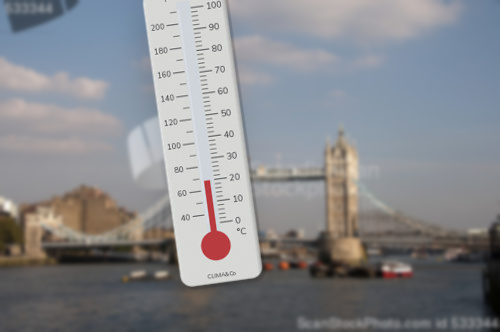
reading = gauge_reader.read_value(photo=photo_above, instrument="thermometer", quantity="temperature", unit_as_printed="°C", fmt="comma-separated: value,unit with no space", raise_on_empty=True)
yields 20,°C
